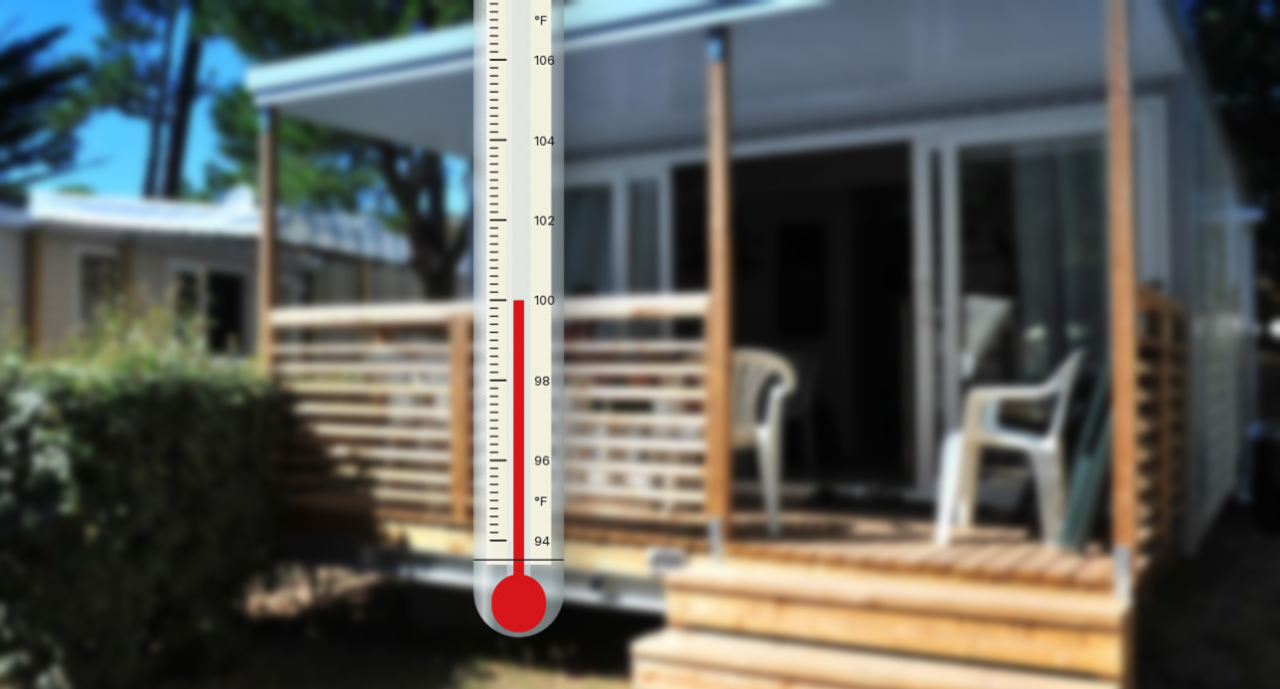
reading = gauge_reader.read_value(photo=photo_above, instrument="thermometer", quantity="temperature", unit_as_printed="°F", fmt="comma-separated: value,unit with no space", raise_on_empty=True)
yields 100,°F
